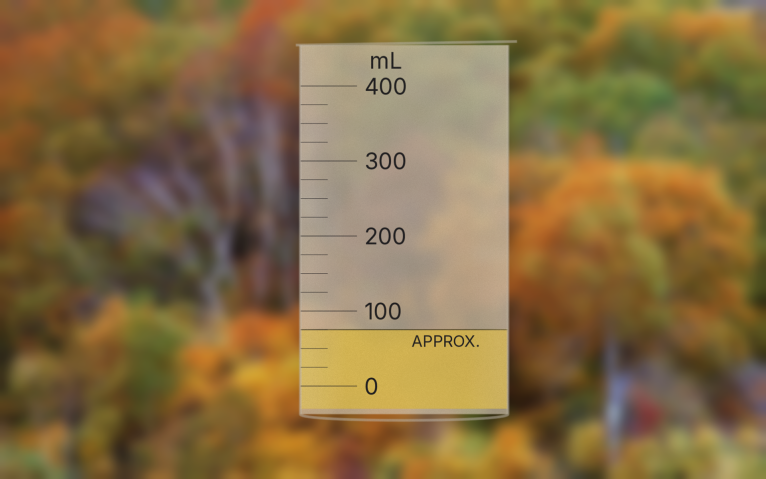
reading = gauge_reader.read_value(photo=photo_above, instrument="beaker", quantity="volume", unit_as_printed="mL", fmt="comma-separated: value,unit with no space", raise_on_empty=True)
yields 75,mL
